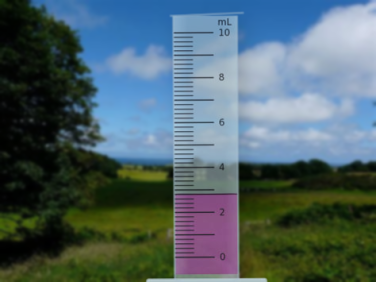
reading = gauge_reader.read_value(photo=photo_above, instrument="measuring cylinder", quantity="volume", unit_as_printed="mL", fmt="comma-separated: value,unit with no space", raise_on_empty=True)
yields 2.8,mL
